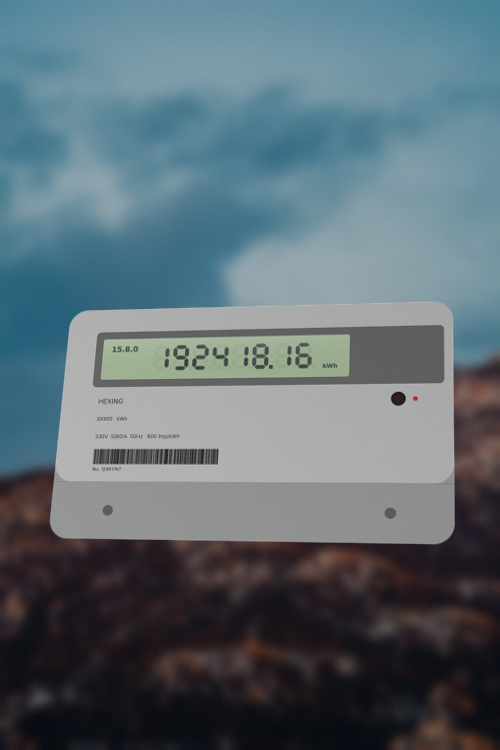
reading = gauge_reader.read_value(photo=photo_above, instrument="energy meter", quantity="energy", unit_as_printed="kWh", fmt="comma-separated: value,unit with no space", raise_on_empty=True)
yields 192418.16,kWh
